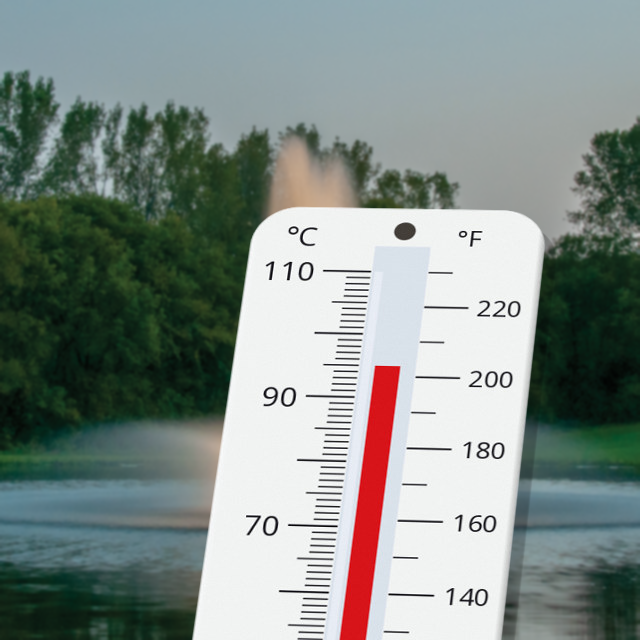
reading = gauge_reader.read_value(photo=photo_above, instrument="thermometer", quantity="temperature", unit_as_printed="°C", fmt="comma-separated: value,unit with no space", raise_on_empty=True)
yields 95,°C
